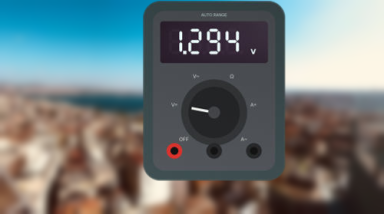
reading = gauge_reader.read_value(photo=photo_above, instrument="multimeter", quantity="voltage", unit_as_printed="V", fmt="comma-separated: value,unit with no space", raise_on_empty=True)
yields 1.294,V
